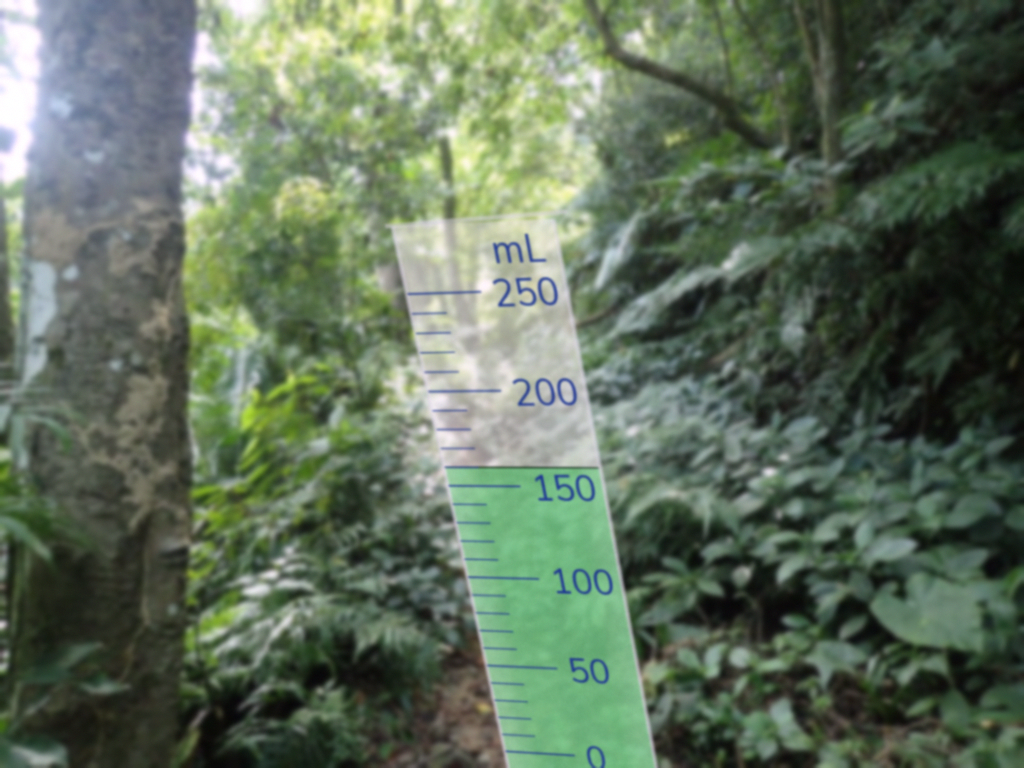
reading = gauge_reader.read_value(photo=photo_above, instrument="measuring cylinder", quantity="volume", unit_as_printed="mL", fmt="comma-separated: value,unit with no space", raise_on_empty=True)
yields 160,mL
